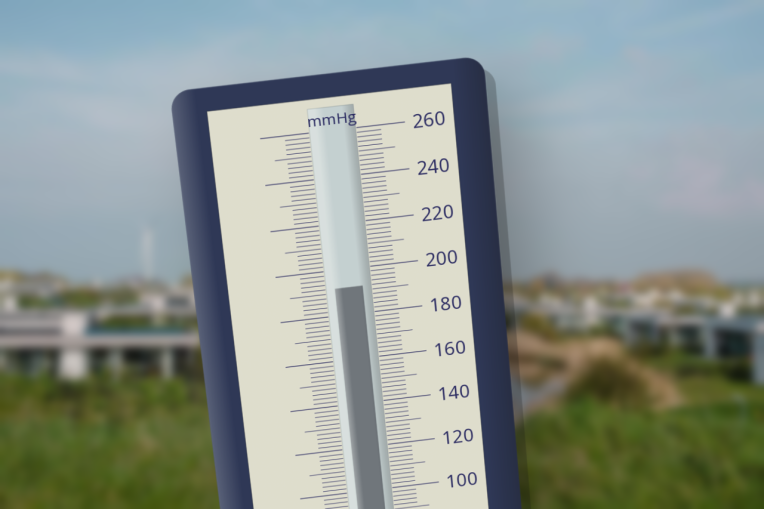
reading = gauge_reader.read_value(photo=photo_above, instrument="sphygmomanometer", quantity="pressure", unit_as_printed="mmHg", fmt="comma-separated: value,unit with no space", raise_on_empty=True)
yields 192,mmHg
